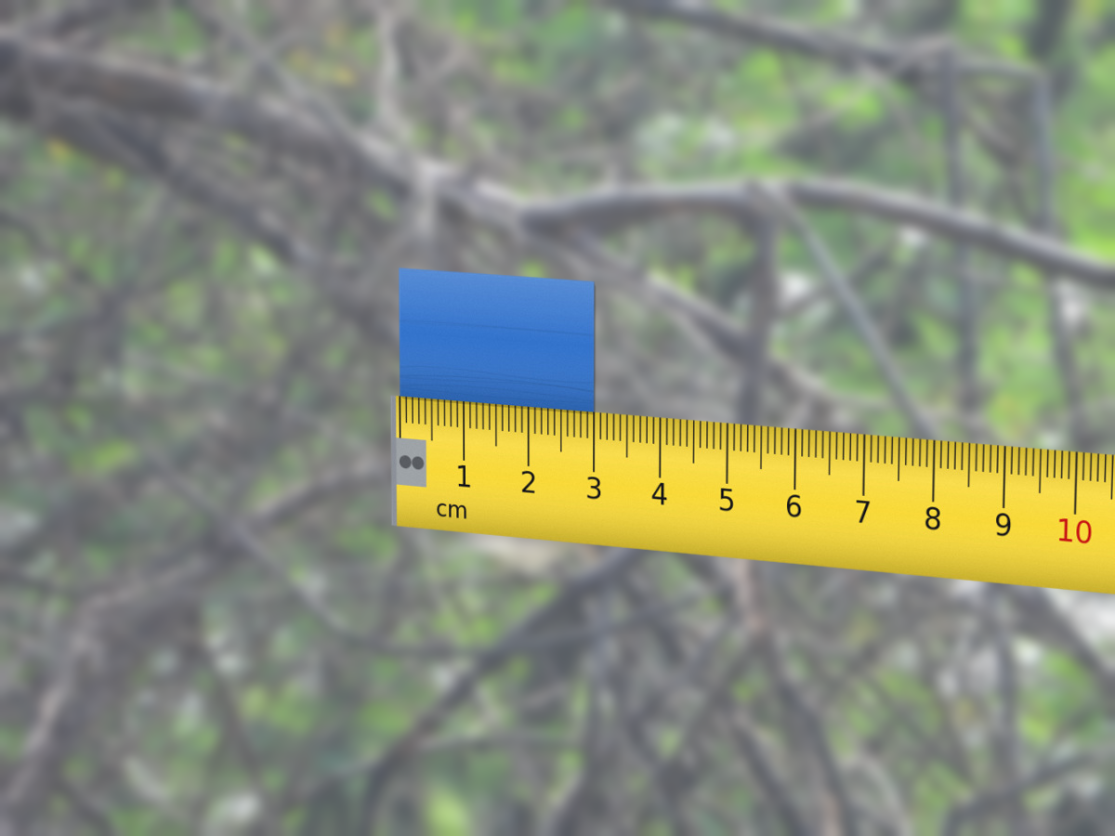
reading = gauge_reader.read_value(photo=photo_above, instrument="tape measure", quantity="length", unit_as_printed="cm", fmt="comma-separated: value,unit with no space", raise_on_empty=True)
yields 3,cm
